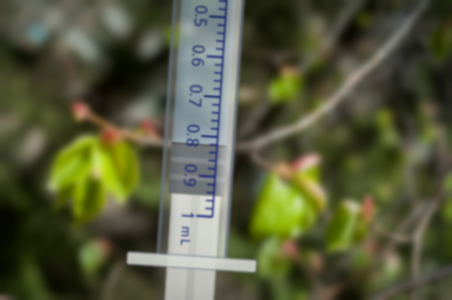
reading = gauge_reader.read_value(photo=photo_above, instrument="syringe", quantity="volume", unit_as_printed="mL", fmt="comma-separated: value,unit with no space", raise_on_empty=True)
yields 0.82,mL
